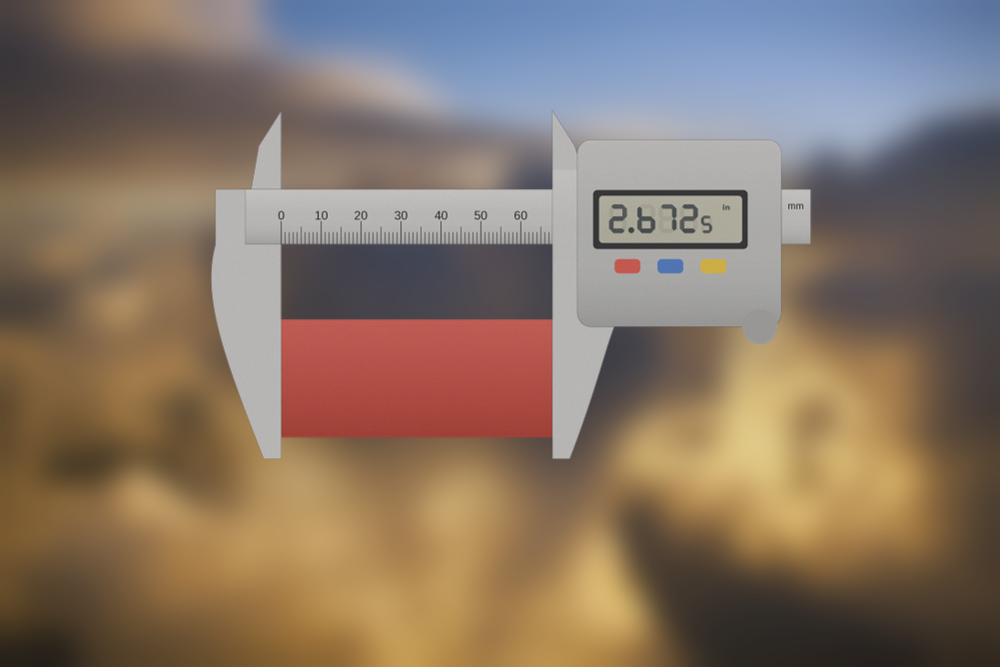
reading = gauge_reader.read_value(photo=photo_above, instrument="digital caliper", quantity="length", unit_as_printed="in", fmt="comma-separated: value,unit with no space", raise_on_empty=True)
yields 2.6725,in
